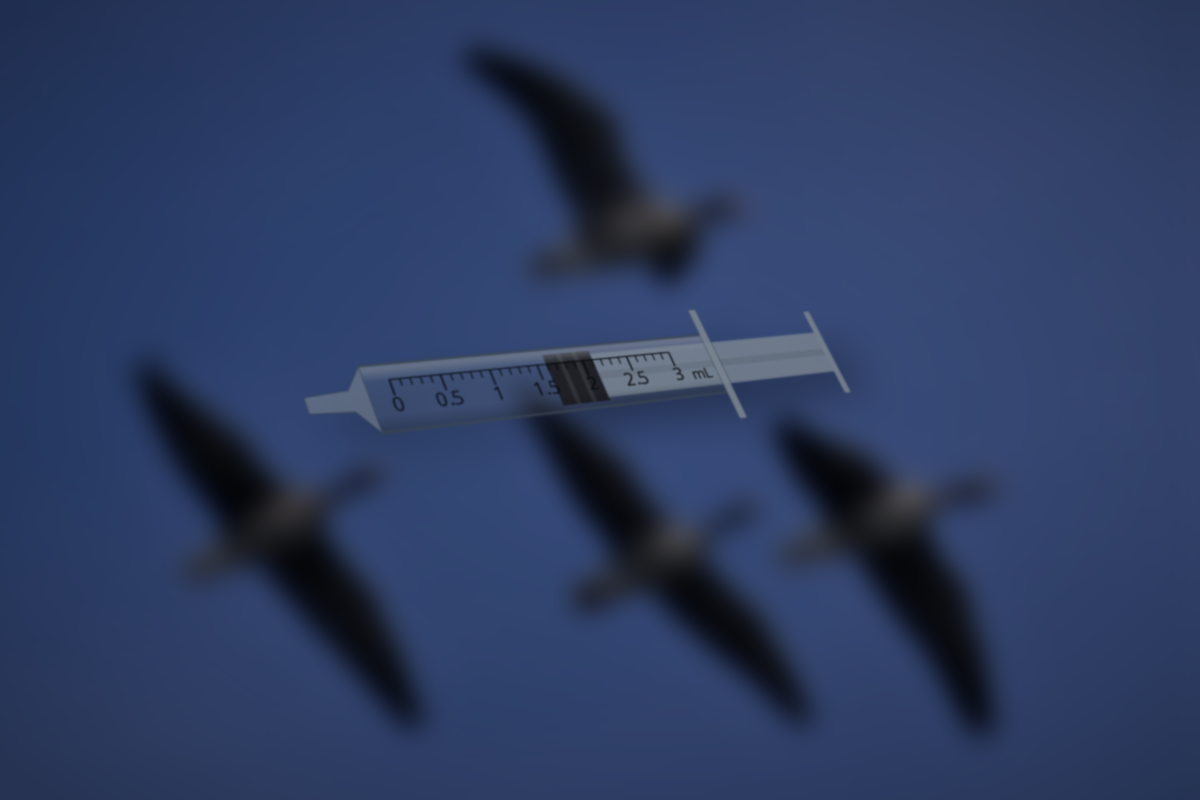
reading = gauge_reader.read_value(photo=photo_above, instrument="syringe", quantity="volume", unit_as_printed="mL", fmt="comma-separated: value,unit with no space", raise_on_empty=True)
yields 1.6,mL
